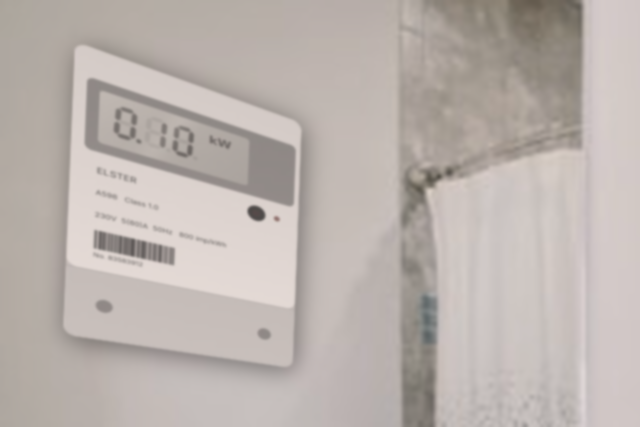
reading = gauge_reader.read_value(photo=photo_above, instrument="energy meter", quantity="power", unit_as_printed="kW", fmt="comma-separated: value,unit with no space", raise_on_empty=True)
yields 0.10,kW
